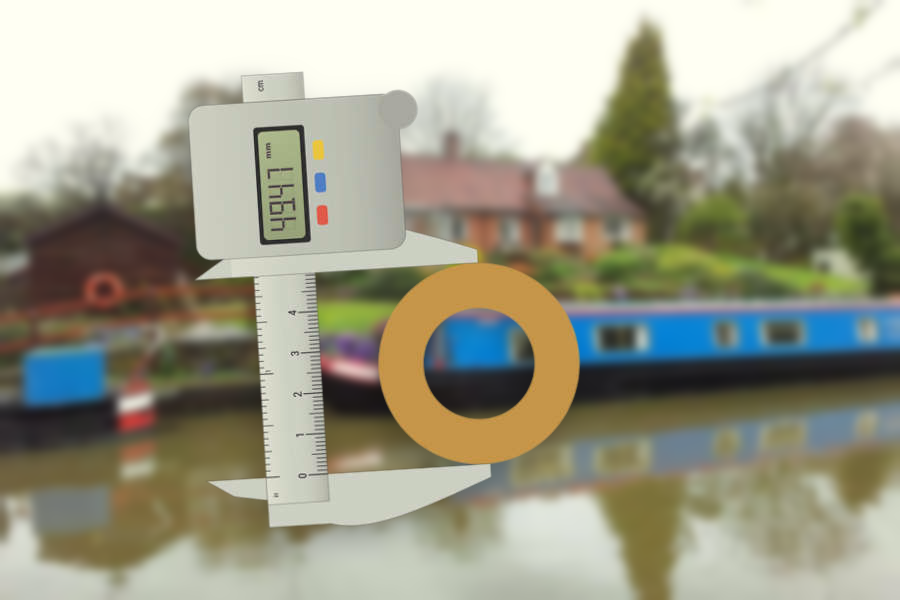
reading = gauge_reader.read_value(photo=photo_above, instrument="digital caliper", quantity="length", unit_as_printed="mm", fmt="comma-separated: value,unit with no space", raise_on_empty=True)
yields 49.47,mm
